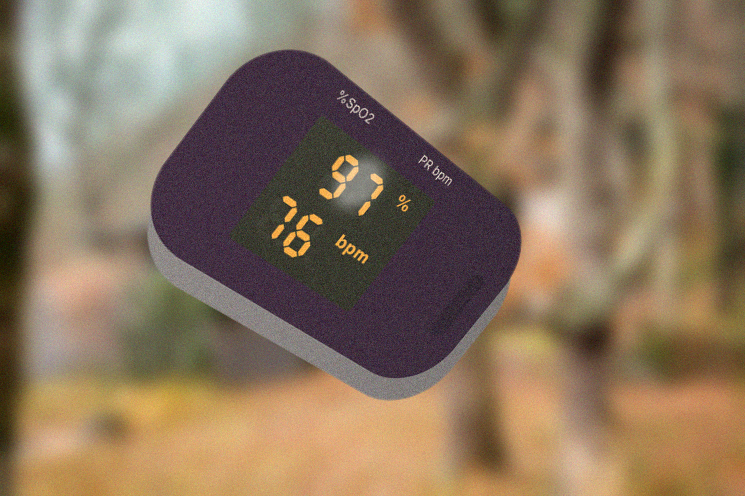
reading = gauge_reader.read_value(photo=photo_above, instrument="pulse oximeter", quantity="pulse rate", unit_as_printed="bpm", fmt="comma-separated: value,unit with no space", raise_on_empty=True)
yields 76,bpm
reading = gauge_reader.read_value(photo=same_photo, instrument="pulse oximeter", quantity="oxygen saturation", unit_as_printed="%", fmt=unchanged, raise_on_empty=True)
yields 97,%
